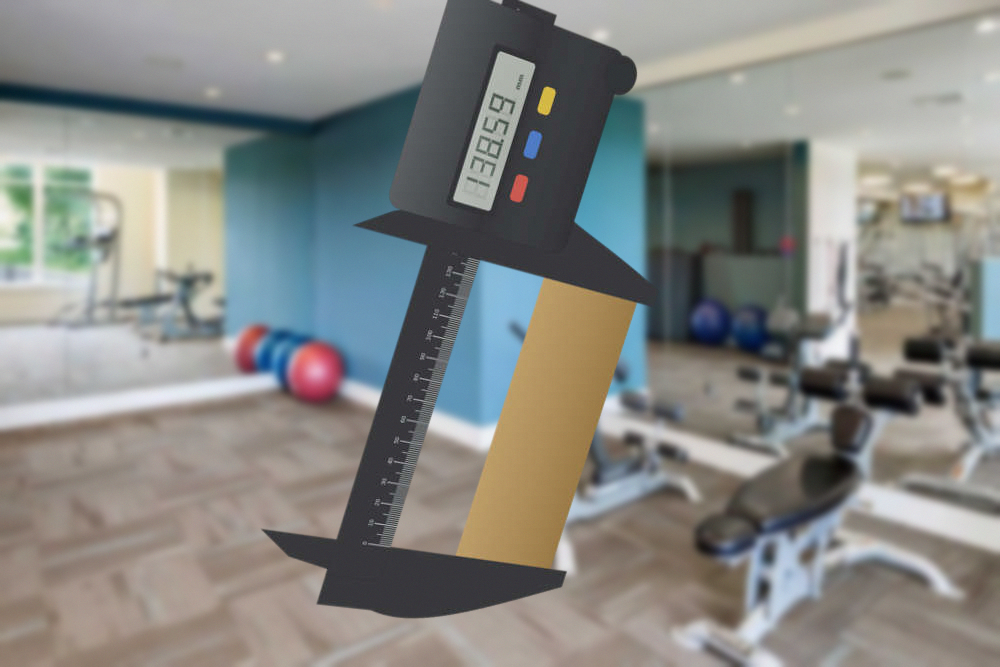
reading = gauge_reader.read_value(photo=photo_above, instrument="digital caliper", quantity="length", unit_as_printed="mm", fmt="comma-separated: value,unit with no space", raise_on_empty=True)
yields 138.59,mm
